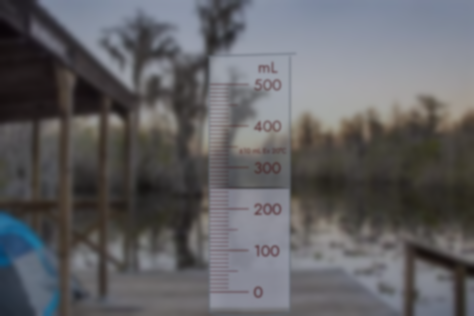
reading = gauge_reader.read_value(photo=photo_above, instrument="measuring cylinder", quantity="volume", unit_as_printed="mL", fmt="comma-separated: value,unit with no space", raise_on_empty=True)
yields 250,mL
